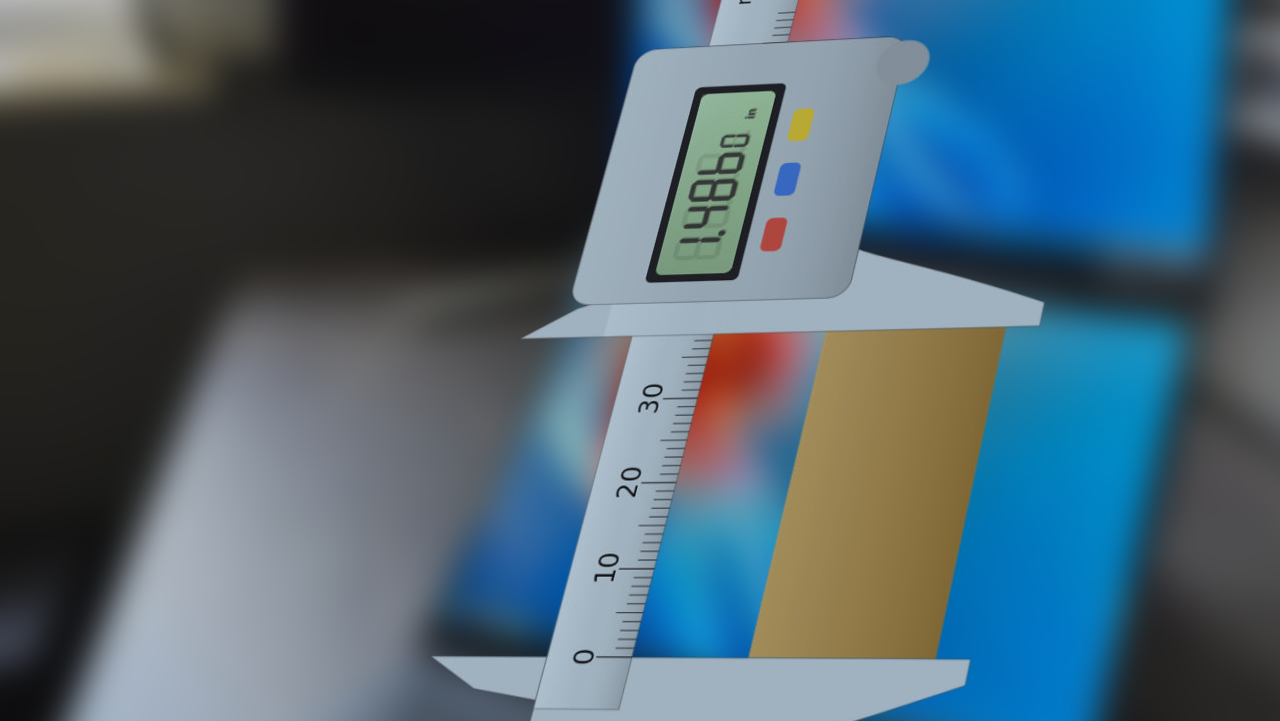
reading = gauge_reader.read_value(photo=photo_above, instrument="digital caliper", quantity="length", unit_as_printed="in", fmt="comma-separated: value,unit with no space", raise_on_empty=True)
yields 1.4860,in
